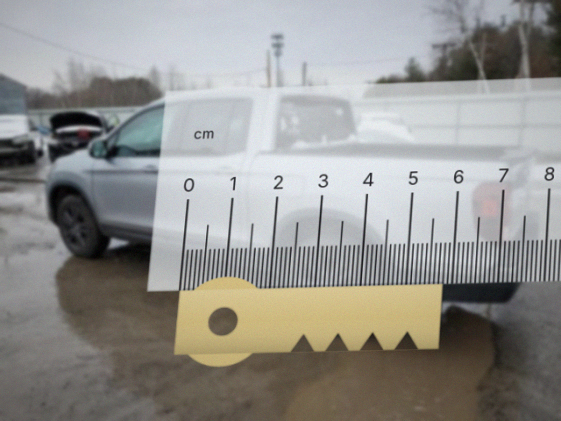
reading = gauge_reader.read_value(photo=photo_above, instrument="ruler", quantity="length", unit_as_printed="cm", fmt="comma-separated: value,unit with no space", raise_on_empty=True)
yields 5.8,cm
